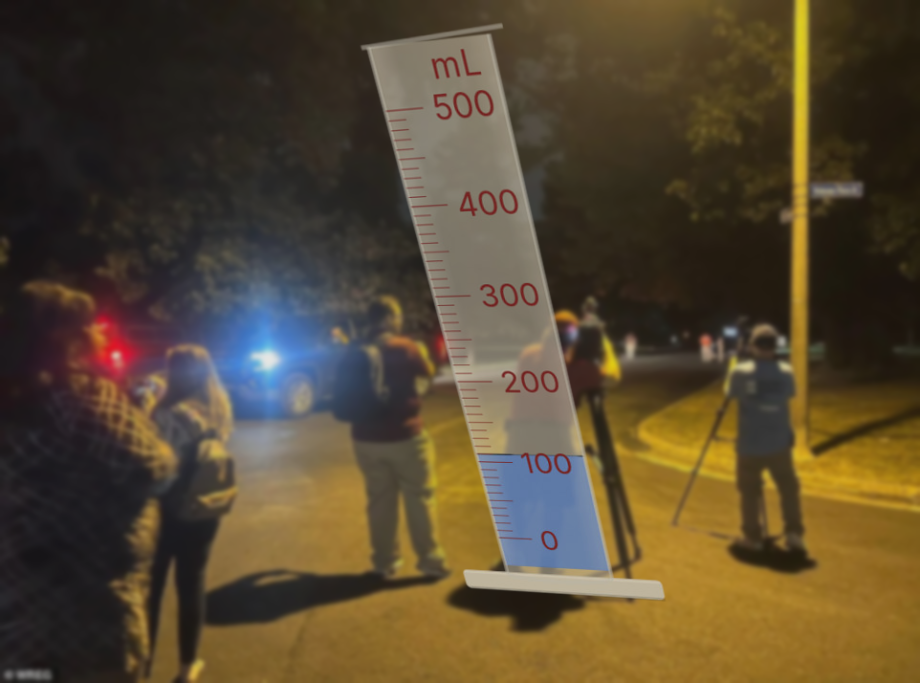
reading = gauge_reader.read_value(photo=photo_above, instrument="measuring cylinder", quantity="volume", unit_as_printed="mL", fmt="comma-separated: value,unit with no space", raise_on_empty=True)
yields 110,mL
